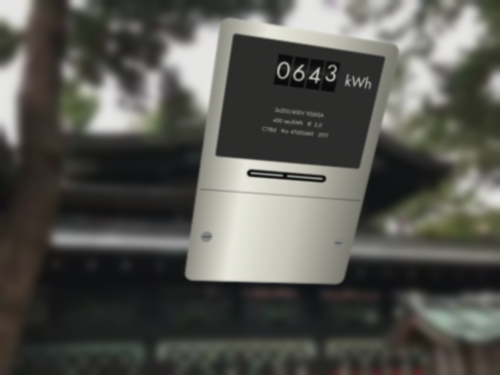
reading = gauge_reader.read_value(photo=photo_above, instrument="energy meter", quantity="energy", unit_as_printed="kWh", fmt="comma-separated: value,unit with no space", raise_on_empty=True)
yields 643,kWh
